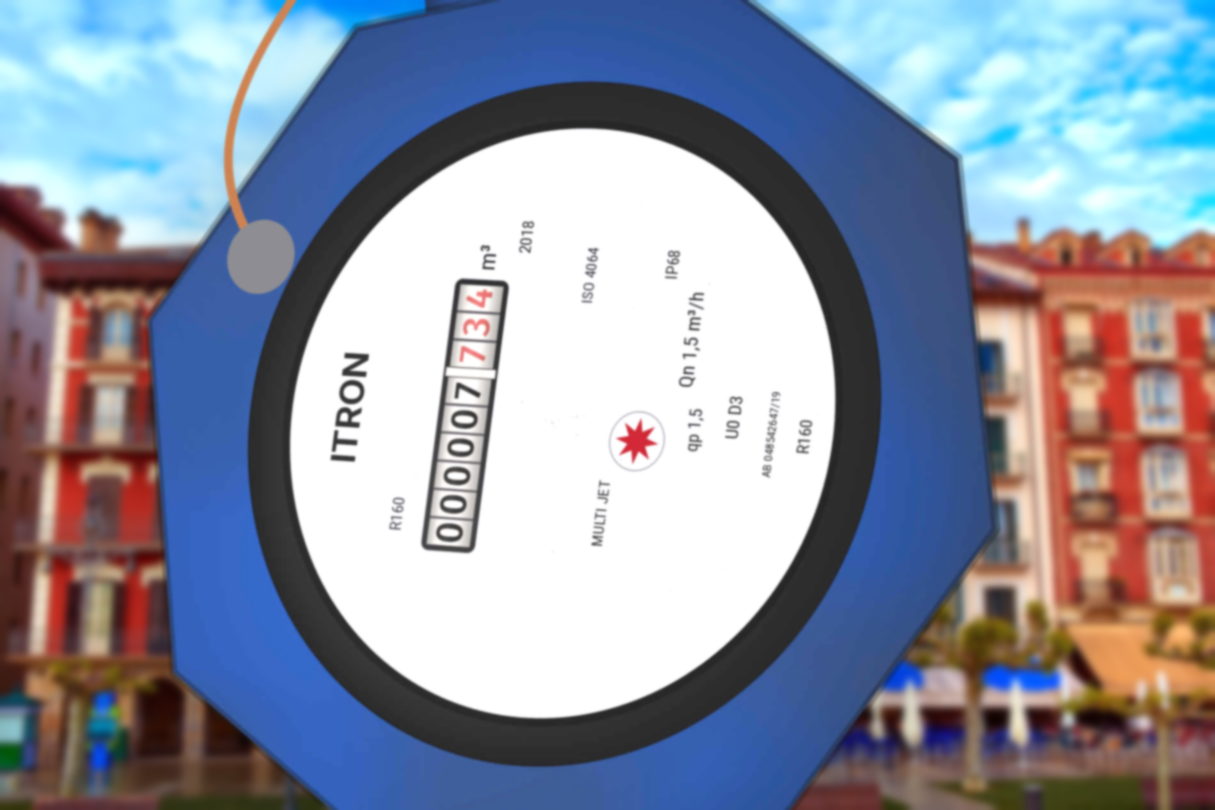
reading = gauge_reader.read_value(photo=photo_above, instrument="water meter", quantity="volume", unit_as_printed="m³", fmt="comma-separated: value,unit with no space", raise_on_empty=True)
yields 7.734,m³
